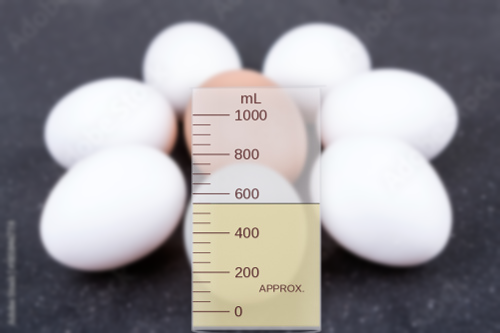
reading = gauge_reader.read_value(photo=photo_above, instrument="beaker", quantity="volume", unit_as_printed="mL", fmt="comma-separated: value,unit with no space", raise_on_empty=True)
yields 550,mL
